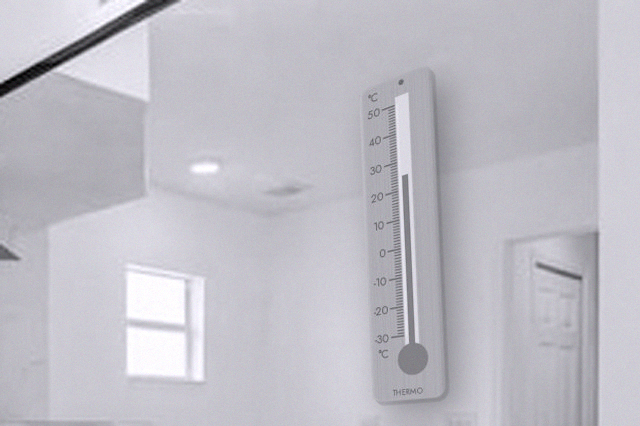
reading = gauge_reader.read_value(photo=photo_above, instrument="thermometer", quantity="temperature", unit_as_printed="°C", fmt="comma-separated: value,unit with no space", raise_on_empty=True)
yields 25,°C
